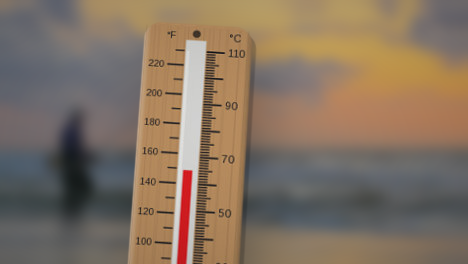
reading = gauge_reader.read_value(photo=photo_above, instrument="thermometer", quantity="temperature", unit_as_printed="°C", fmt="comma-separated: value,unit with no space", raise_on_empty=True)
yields 65,°C
